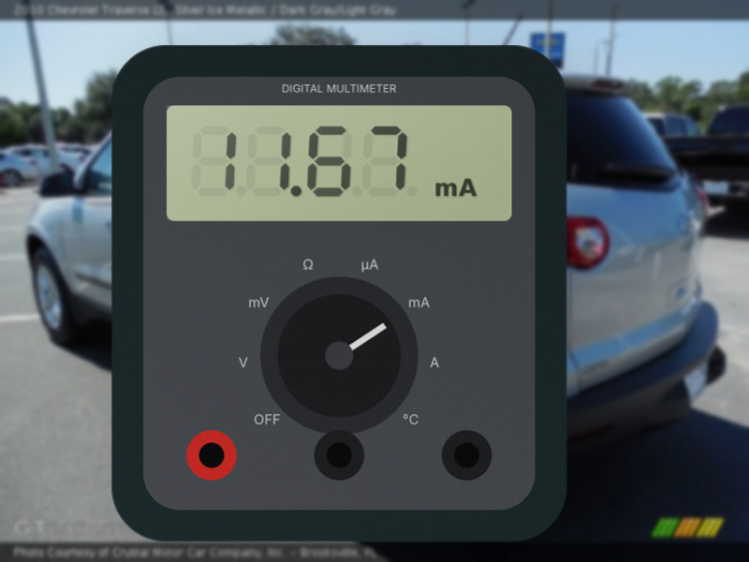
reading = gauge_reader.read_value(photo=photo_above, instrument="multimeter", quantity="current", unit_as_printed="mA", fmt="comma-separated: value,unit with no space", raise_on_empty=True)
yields 11.67,mA
